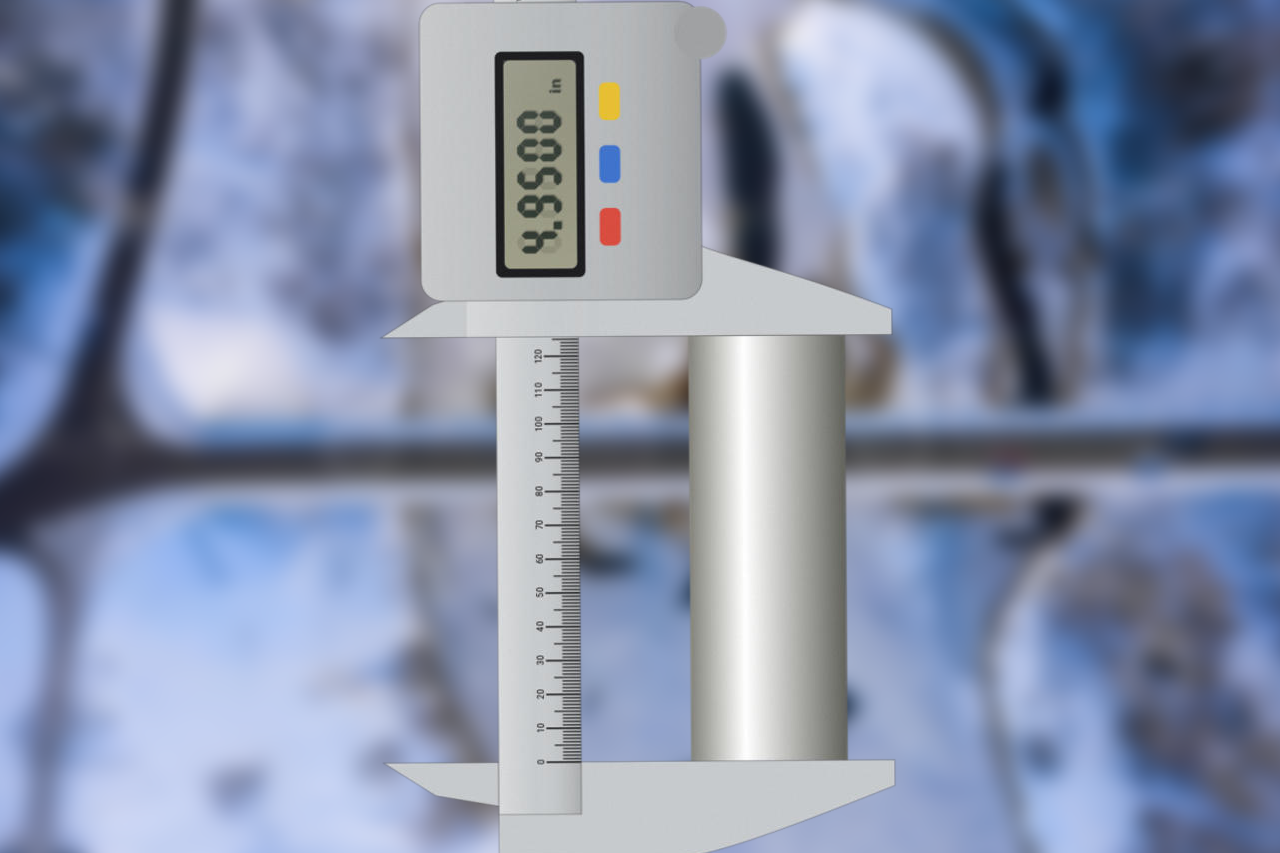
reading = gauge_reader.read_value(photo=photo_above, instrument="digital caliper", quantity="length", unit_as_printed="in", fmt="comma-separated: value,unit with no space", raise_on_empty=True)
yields 4.9500,in
